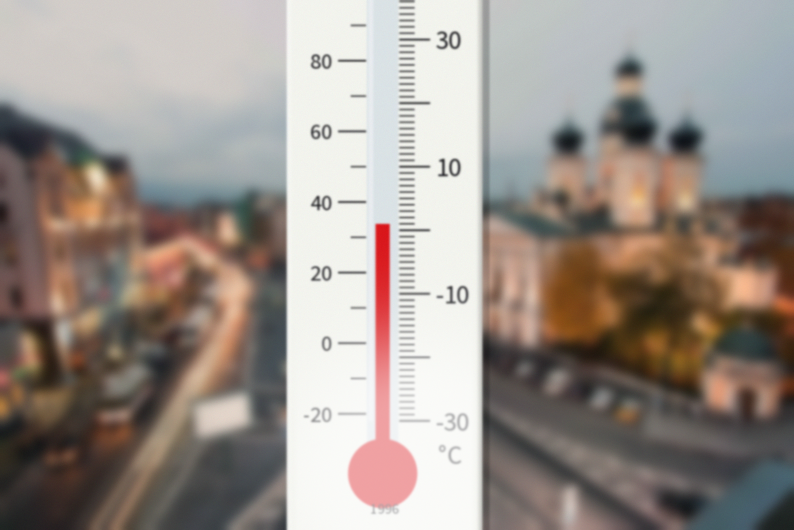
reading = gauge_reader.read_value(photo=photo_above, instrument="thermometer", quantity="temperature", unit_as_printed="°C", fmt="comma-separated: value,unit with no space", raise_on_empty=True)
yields 1,°C
